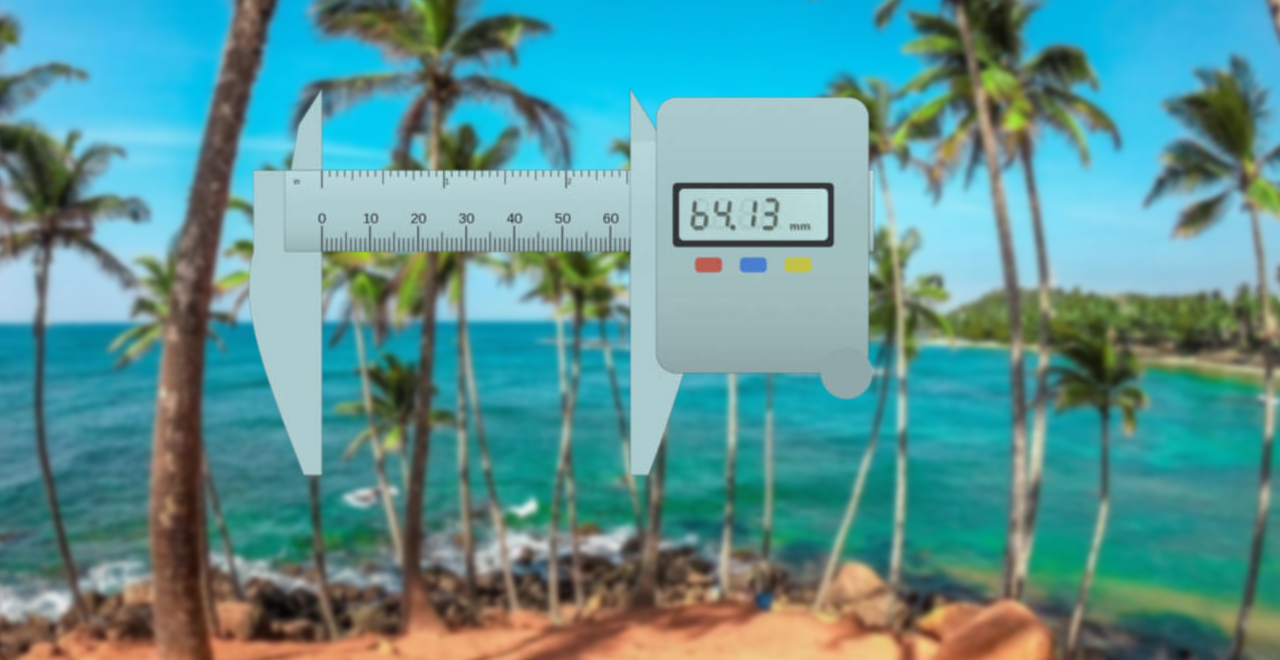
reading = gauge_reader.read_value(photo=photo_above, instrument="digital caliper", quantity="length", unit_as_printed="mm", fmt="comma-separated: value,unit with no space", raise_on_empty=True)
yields 64.13,mm
